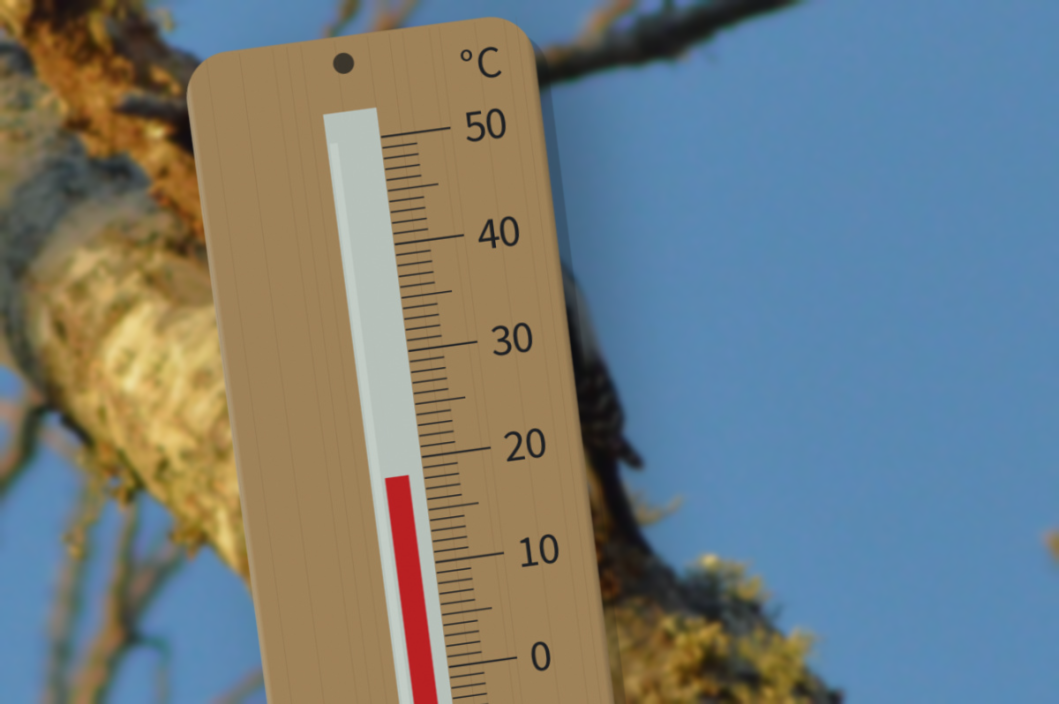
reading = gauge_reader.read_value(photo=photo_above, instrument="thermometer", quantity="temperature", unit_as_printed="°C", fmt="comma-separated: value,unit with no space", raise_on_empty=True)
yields 18.5,°C
